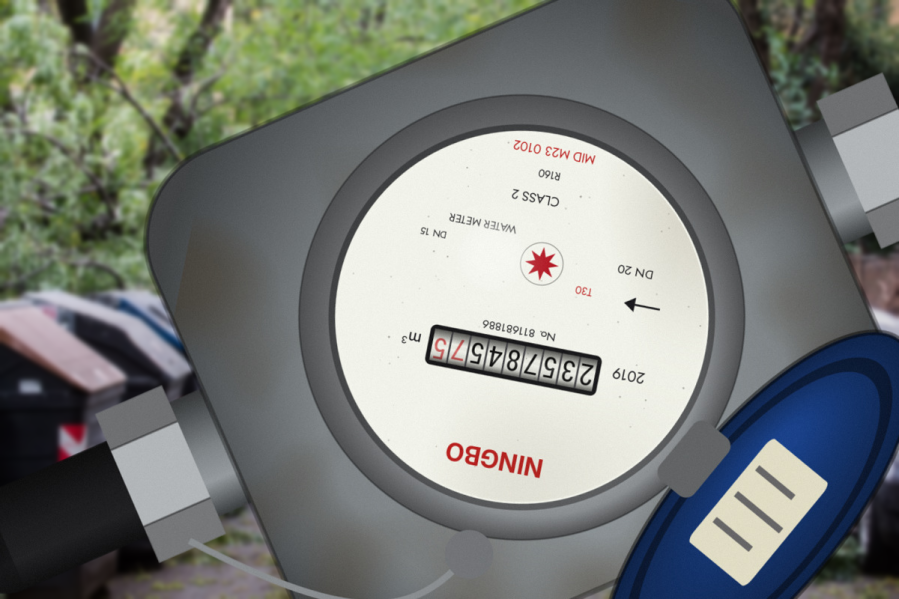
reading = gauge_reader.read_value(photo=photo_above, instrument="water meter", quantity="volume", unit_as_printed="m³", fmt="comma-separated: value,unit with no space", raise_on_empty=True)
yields 2357845.75,m³
